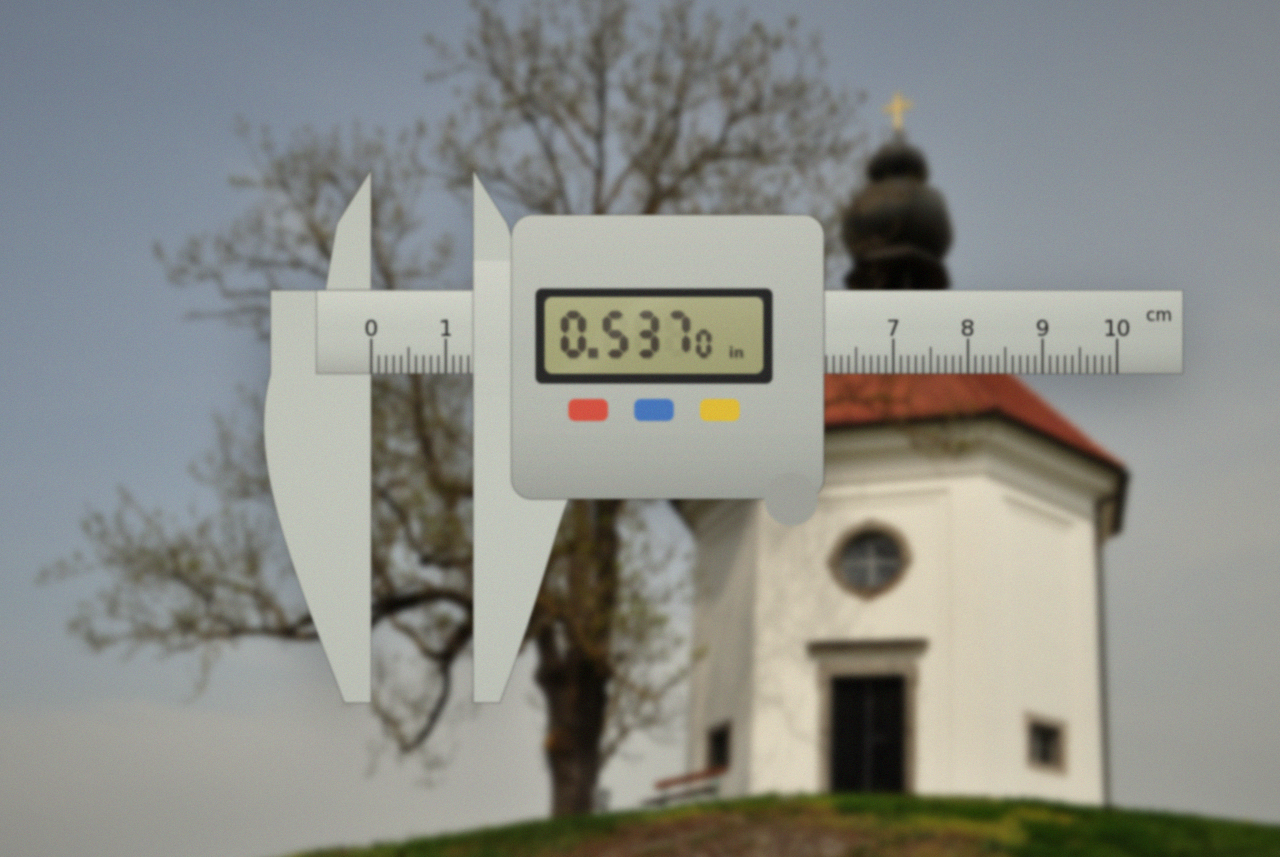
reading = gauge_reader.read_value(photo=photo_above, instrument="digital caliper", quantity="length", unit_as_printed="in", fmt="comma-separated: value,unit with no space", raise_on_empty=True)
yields 0.5370,in
